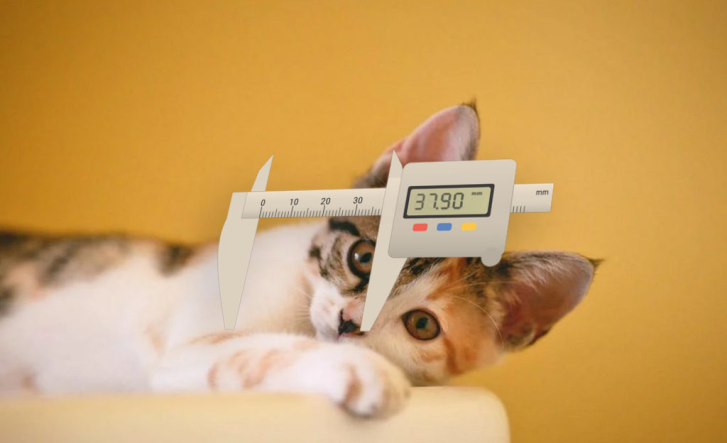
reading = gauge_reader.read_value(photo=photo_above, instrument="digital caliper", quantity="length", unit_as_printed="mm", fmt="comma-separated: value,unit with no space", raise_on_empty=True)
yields 37.90,mm
